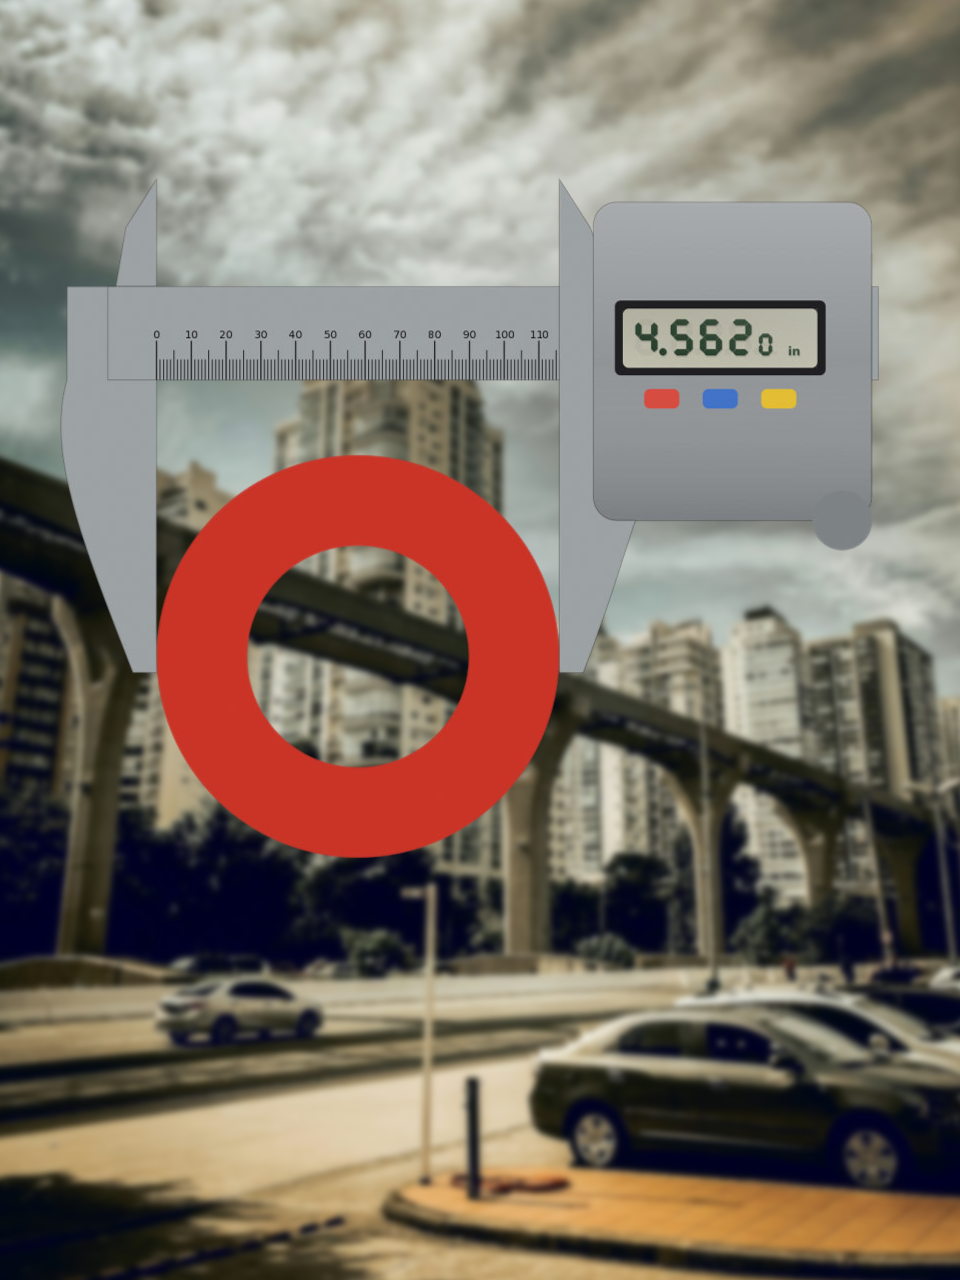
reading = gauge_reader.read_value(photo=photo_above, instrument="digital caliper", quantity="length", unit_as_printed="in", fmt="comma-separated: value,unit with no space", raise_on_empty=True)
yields 4.5620,in
